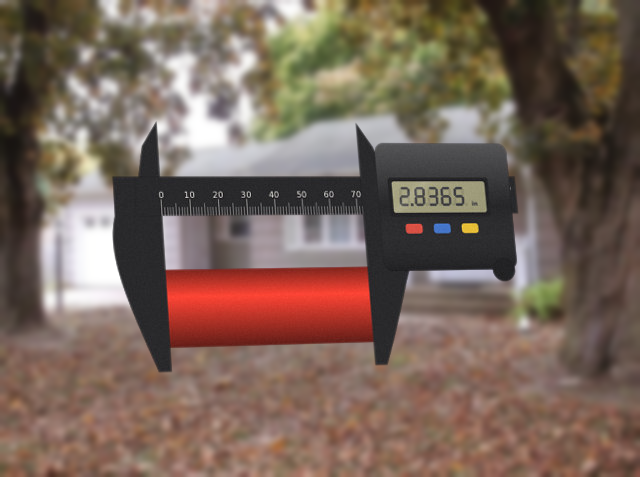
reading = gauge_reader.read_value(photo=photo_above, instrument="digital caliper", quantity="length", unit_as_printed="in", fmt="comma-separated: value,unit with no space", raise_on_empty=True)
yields 2.8365,in
